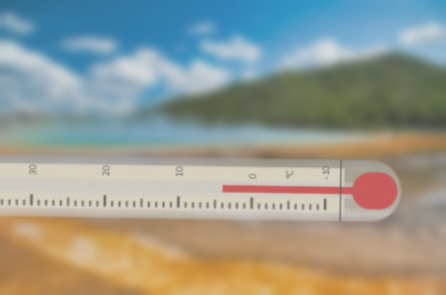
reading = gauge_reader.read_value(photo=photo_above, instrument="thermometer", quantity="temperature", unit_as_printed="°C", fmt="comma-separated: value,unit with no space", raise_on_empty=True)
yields 4,°C
